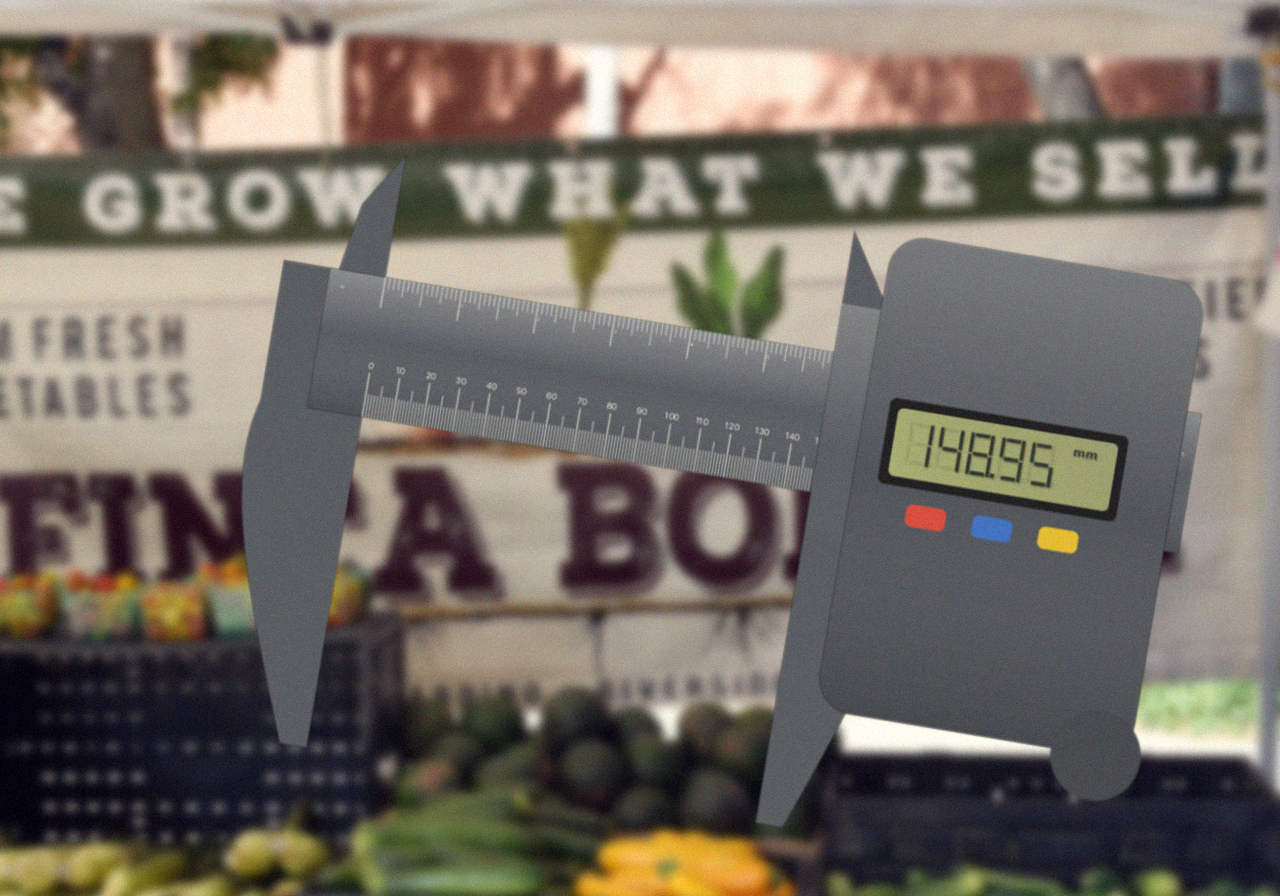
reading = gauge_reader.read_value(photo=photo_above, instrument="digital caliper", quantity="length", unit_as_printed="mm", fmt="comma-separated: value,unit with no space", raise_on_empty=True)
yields 148.95,mm
